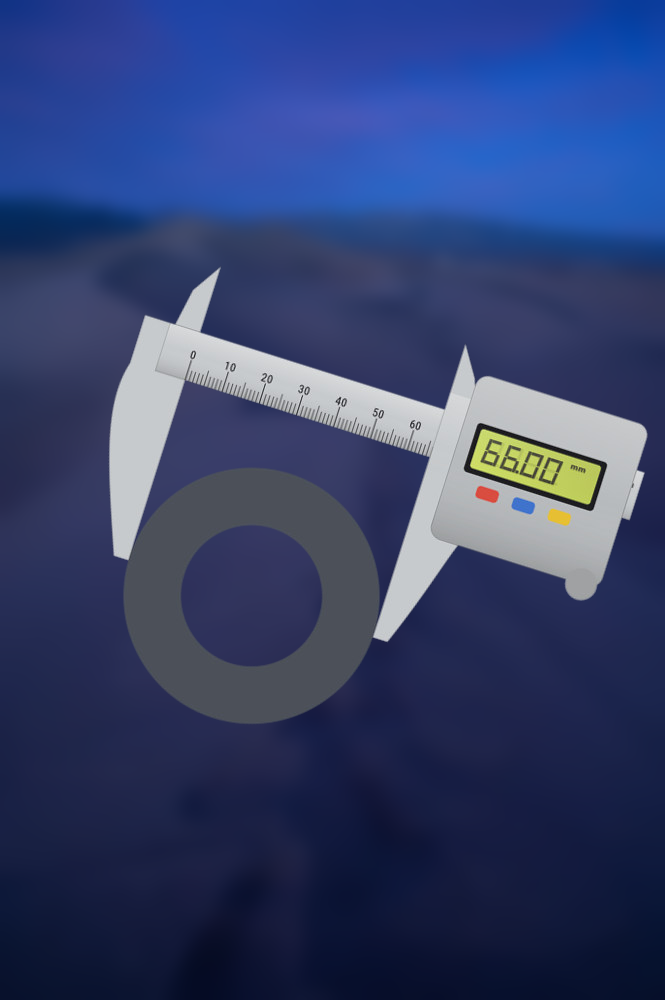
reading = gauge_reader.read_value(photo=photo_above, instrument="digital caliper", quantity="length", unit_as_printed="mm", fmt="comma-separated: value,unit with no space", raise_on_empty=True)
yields 66.00,mm
